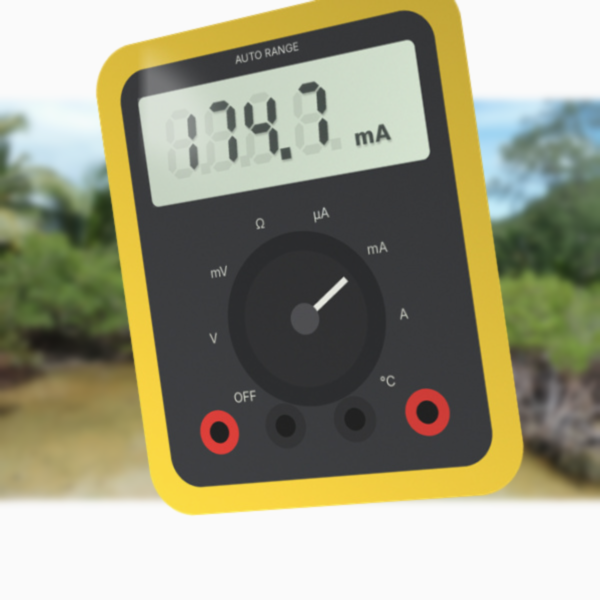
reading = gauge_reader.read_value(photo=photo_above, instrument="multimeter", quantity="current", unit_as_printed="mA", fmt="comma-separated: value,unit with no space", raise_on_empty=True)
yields 174.7,mA
